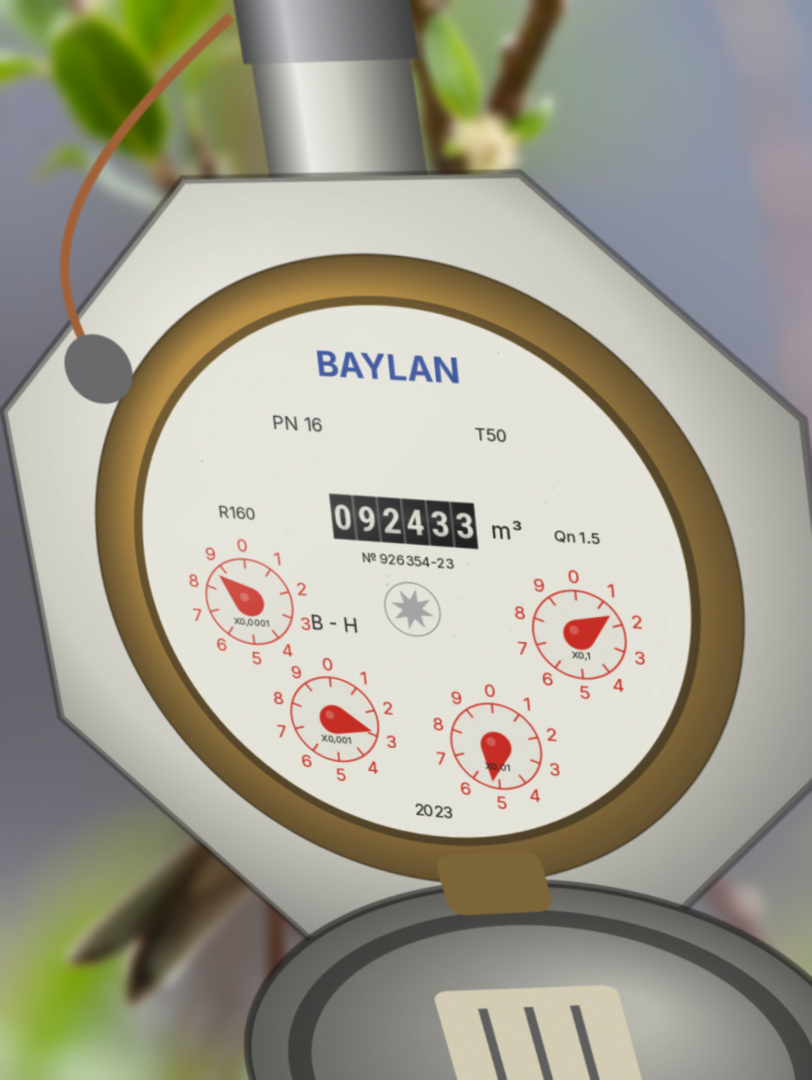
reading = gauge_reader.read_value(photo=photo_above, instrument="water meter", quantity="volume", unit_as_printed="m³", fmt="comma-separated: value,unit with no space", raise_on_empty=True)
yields 92433.1528,m³
